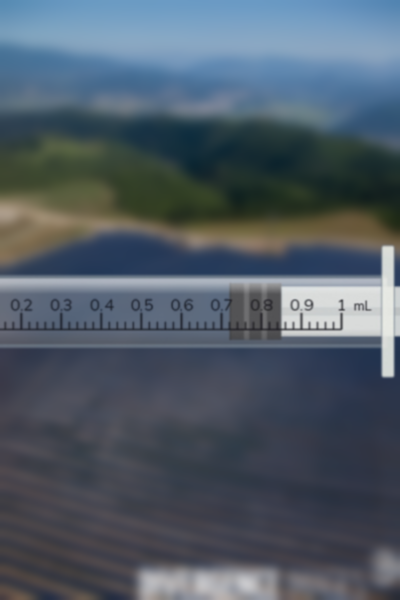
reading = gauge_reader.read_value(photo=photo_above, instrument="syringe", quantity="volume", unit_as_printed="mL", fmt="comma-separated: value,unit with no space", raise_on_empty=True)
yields 0.72,mL
